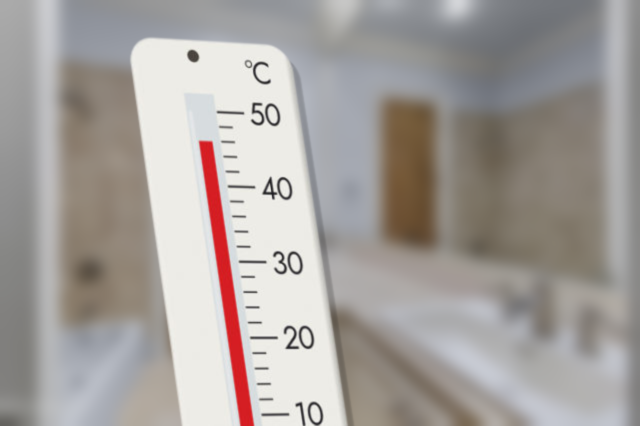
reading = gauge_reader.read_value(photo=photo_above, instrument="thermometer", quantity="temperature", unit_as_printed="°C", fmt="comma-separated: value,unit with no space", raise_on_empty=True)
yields 46,°C
